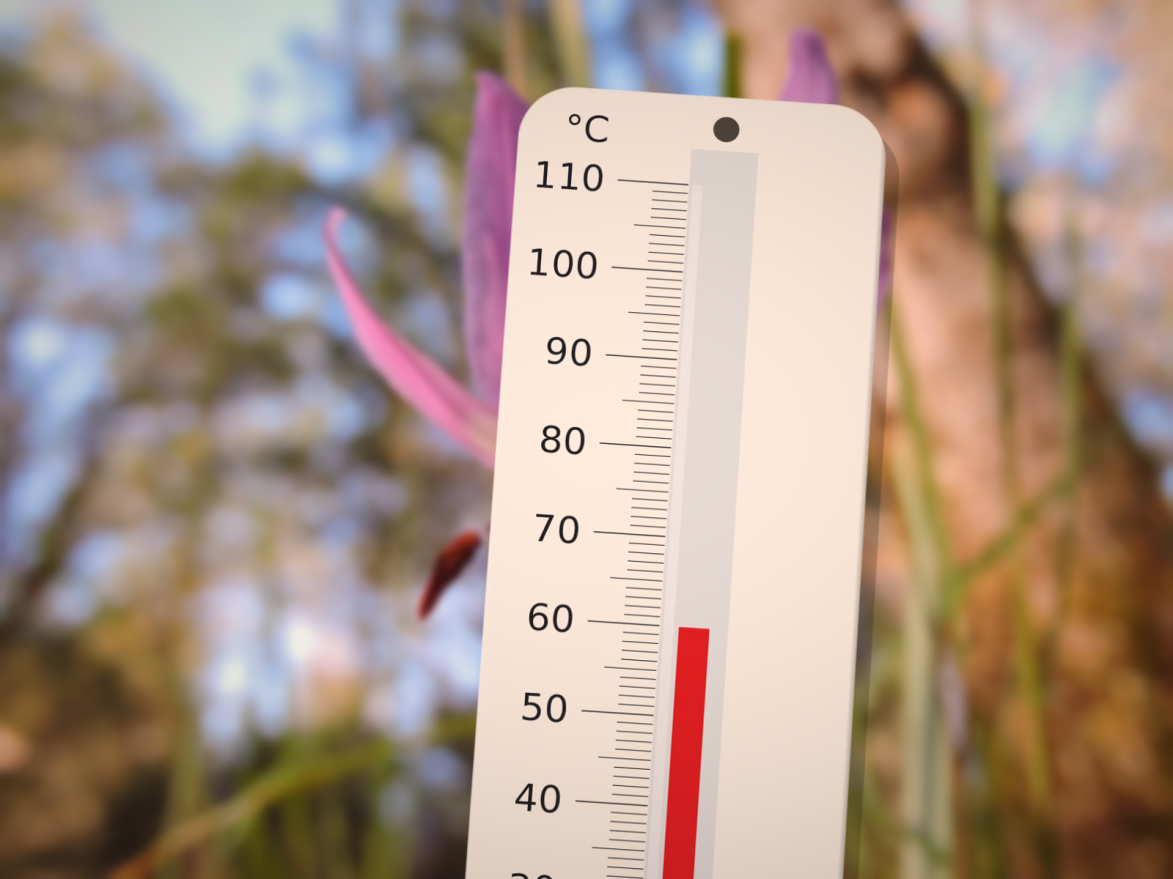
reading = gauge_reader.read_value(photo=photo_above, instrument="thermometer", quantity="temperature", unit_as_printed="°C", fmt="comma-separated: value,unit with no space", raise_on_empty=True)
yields 60,°C
